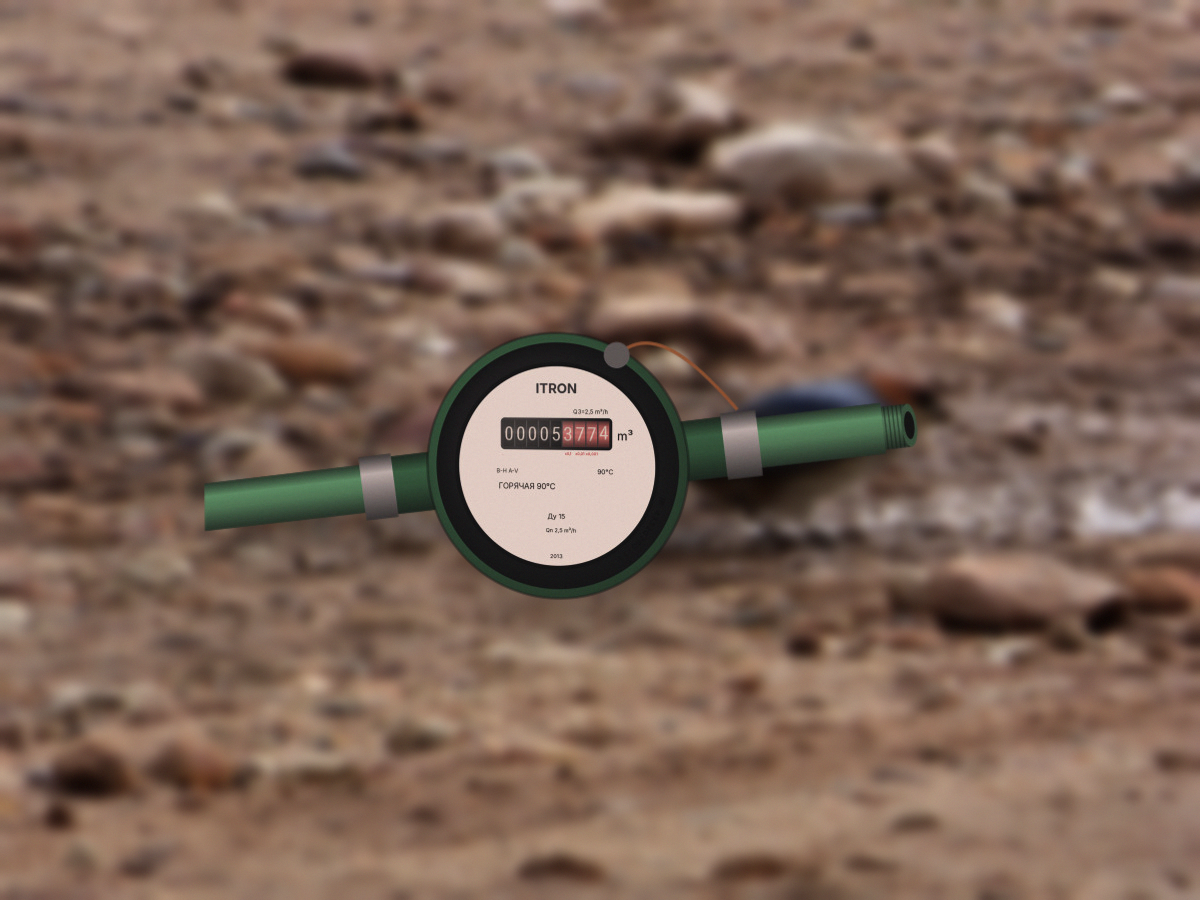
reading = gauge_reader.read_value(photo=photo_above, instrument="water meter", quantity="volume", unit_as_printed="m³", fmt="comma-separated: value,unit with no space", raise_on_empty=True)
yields 5.3774,m³
